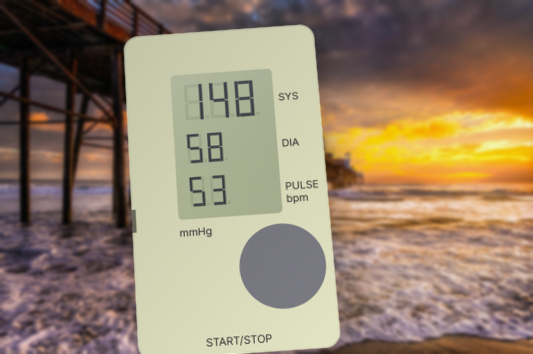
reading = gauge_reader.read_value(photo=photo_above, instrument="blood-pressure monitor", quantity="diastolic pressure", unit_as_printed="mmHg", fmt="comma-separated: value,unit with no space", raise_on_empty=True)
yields 58,mmHg
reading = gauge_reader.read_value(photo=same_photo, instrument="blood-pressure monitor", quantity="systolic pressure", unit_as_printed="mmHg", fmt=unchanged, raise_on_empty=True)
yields 148,mmHg
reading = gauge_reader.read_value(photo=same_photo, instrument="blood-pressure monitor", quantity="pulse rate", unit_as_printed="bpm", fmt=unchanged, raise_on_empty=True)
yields 53,bpm
